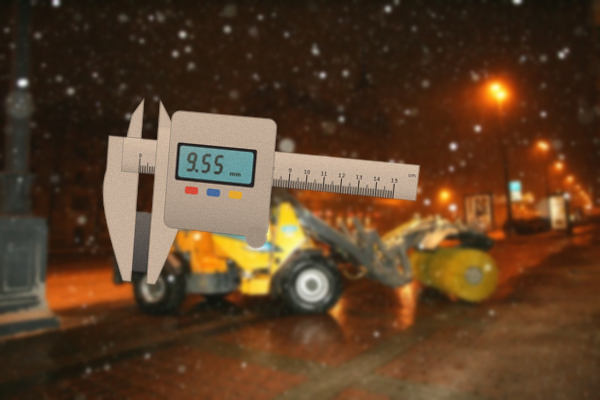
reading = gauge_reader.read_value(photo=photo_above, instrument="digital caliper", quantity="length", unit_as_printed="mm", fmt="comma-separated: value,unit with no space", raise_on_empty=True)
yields 9.55,mm
